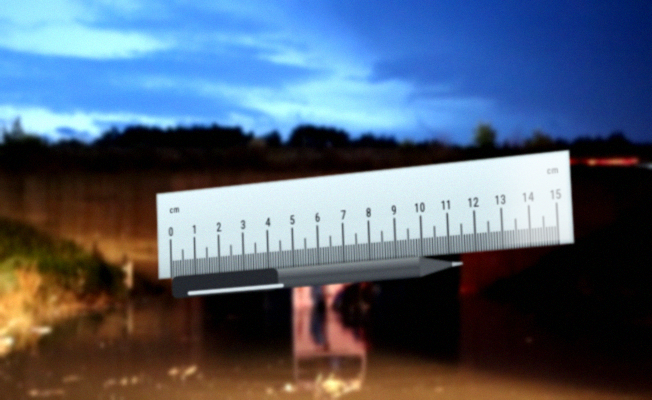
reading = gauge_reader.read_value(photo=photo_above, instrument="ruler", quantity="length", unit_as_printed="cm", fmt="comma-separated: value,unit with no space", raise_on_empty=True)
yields 11.5,cm
